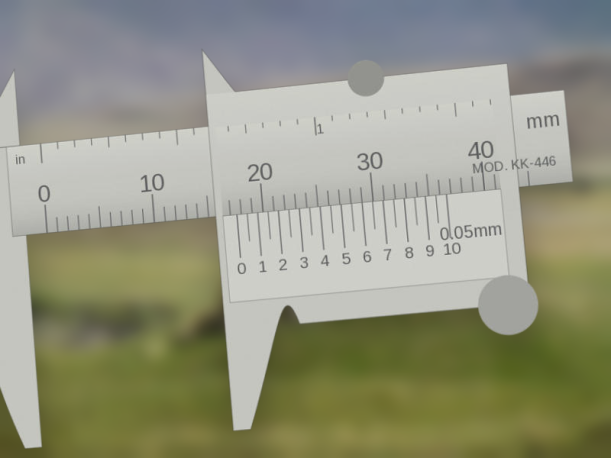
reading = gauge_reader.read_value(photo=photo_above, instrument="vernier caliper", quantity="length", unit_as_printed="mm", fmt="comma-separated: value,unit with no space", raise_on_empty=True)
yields 17.6,mm
